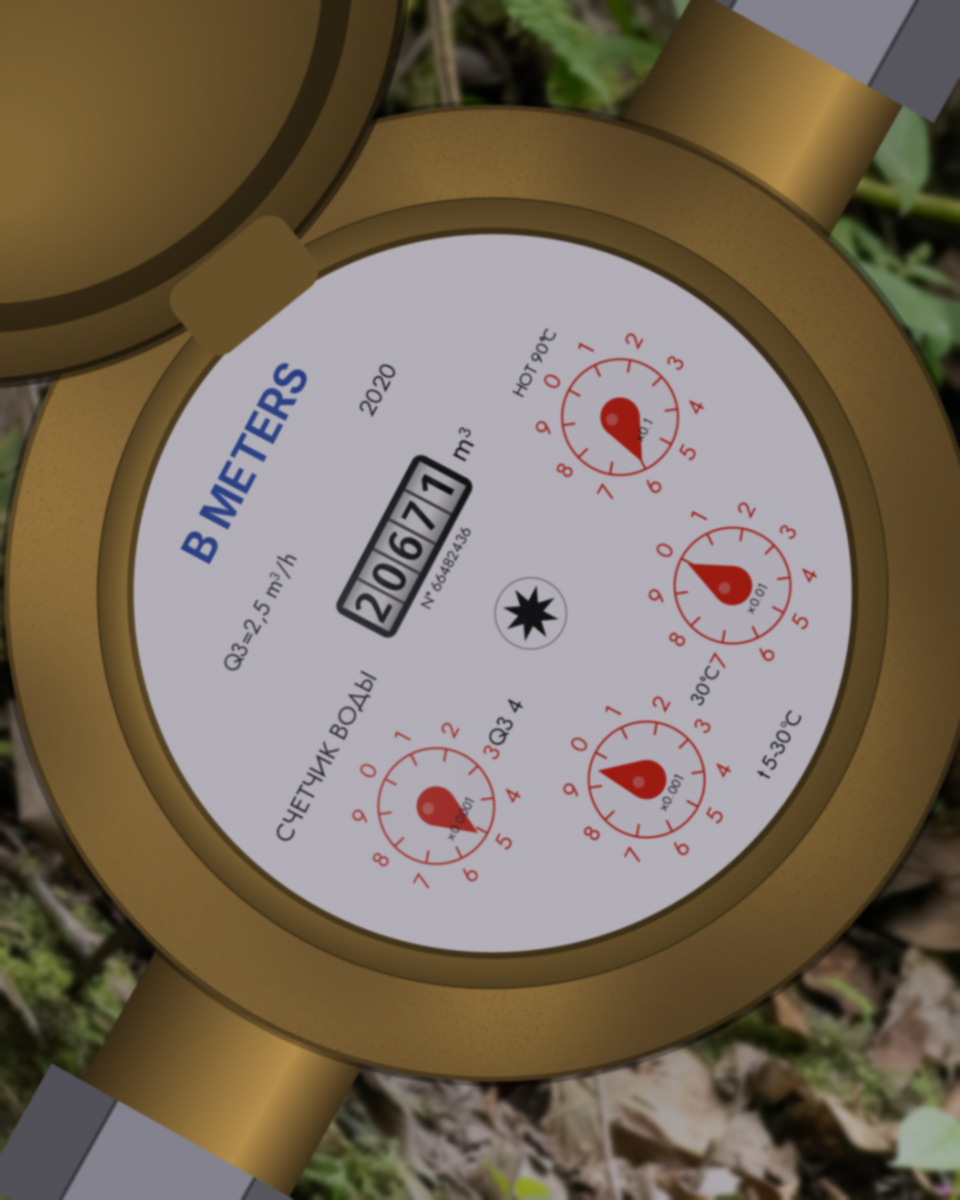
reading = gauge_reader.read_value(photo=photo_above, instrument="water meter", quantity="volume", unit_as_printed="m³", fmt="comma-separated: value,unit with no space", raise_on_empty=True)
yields 20671.5995,m³
